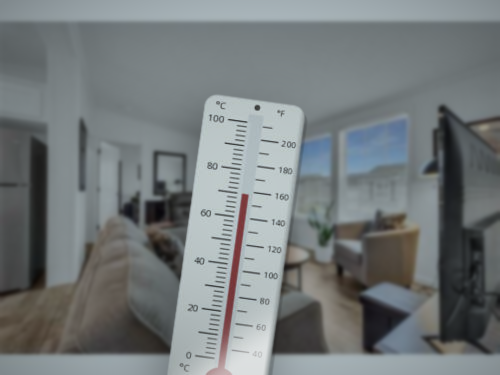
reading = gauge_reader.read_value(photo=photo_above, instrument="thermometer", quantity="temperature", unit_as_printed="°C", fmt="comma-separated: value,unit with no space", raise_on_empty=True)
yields 70,°C
